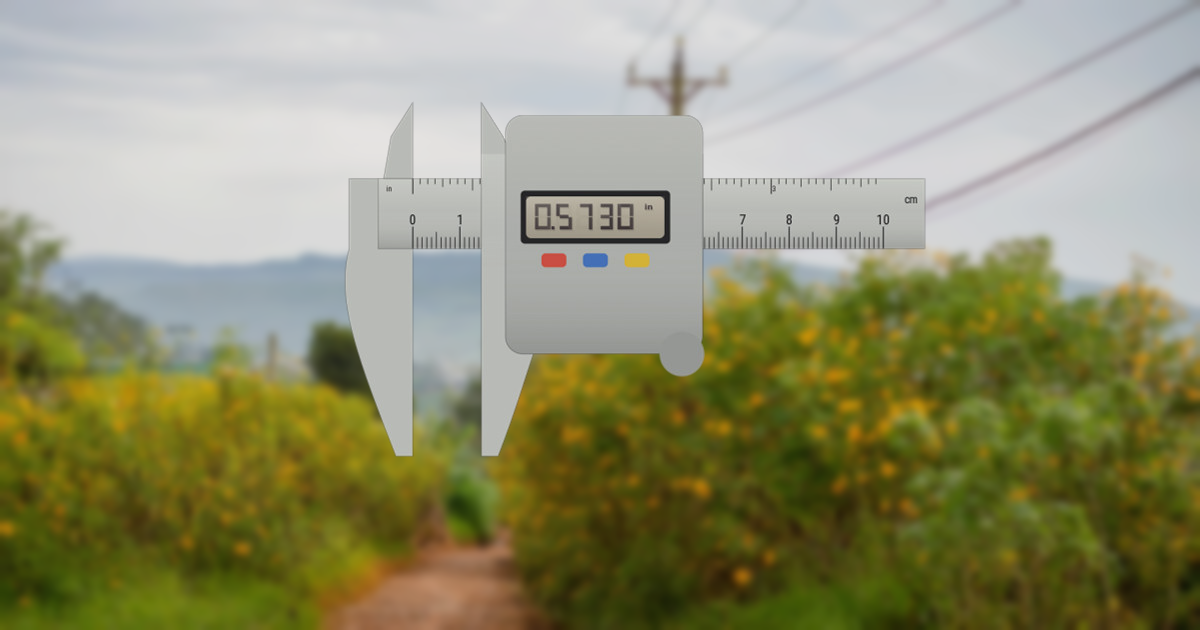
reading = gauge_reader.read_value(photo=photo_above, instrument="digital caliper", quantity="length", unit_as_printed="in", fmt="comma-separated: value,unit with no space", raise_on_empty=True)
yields 0.5730,in
